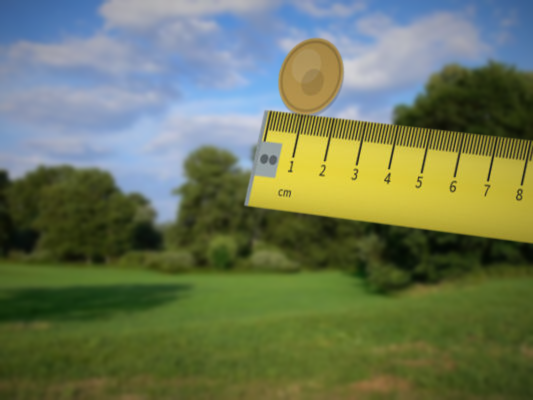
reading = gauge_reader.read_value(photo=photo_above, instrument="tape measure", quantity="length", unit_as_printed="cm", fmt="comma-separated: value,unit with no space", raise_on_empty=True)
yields 2,cm
